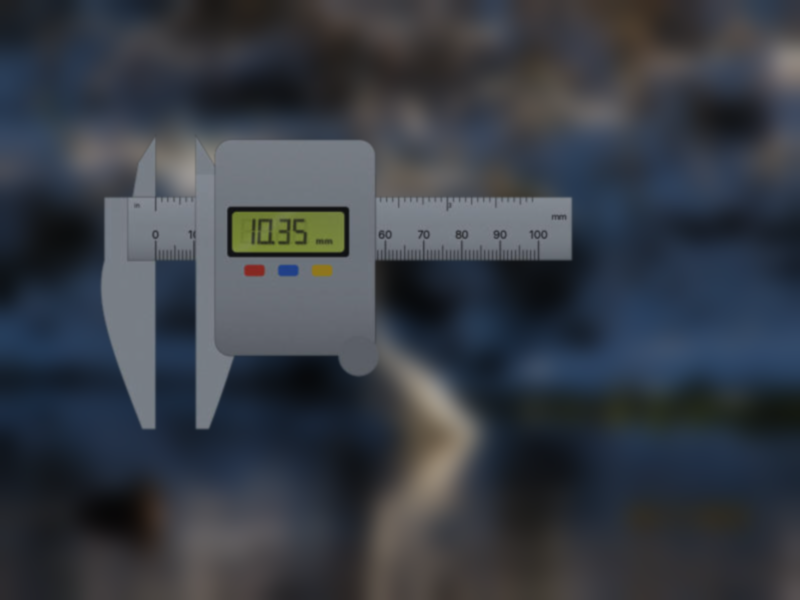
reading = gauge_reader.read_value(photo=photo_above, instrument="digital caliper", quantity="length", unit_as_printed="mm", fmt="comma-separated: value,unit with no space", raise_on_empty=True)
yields 10.35,mm
